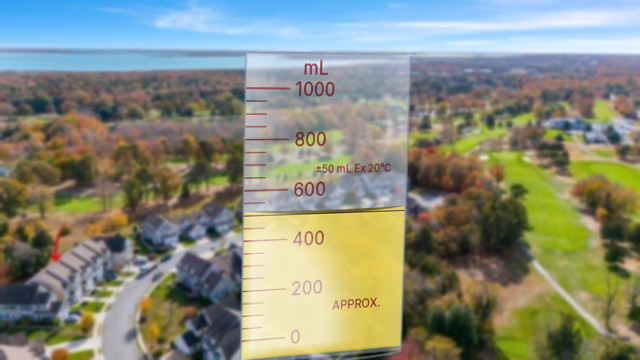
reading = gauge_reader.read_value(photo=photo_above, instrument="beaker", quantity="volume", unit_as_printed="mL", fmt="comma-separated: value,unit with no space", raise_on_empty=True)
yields 500,mL
